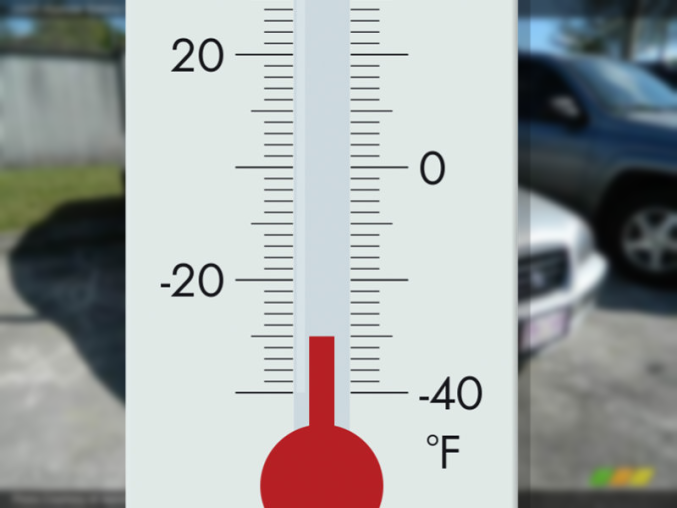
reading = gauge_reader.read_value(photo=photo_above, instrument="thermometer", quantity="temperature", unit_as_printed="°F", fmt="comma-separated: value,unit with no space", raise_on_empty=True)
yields -30,°F
